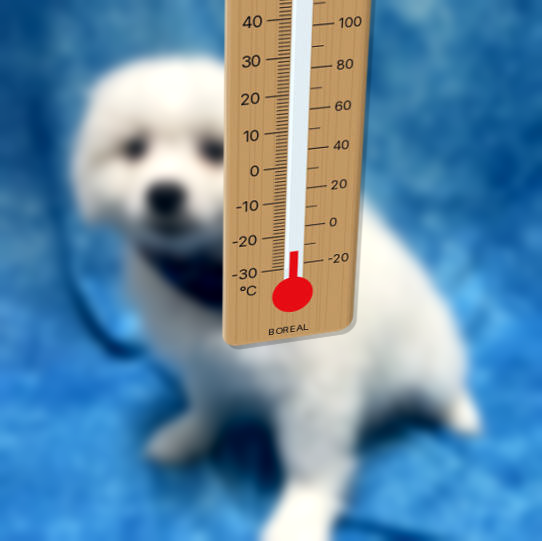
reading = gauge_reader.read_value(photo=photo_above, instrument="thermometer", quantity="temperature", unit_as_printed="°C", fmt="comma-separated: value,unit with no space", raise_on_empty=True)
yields -25,°C
